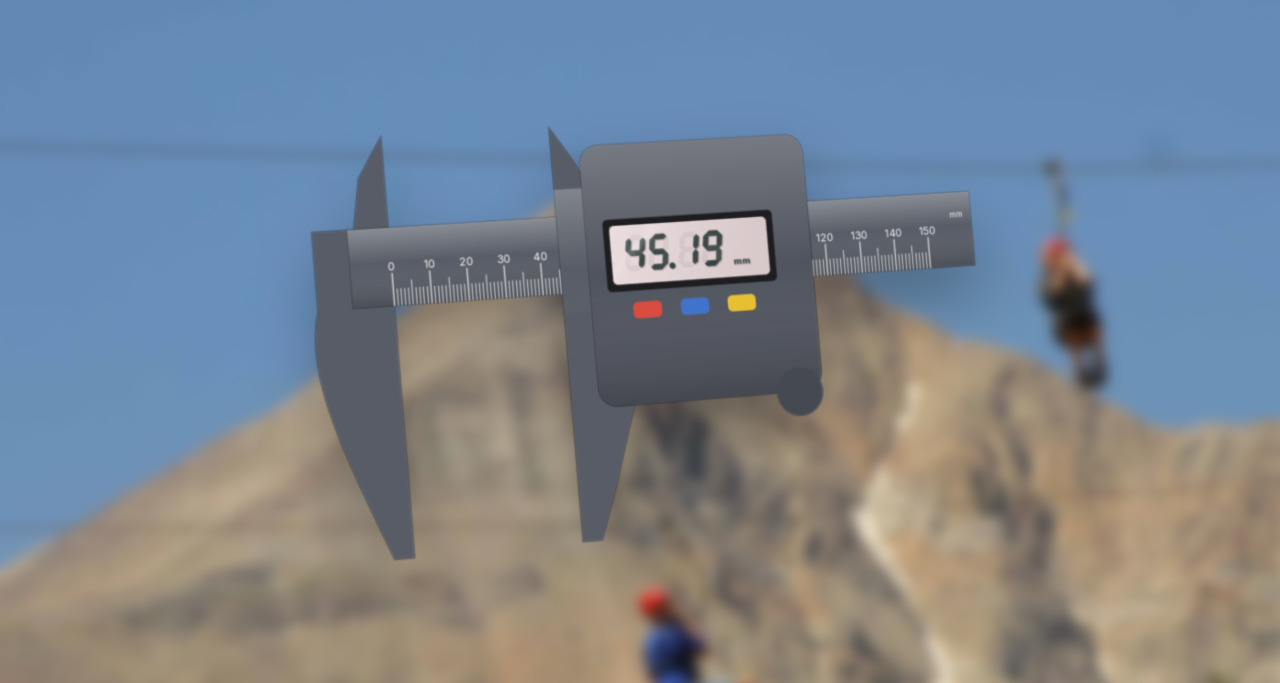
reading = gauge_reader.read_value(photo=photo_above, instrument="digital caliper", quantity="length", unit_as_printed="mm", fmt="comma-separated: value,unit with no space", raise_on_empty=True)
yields 45.19,mm
